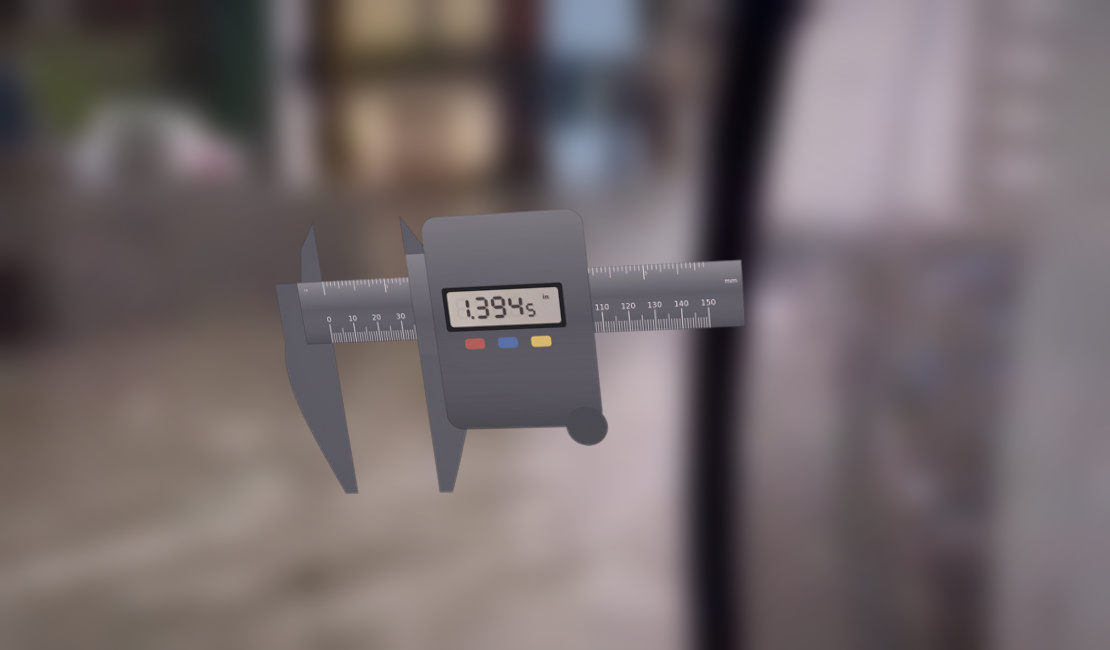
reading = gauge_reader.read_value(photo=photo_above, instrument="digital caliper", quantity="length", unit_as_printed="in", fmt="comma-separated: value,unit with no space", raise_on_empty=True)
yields 1.3945,in
